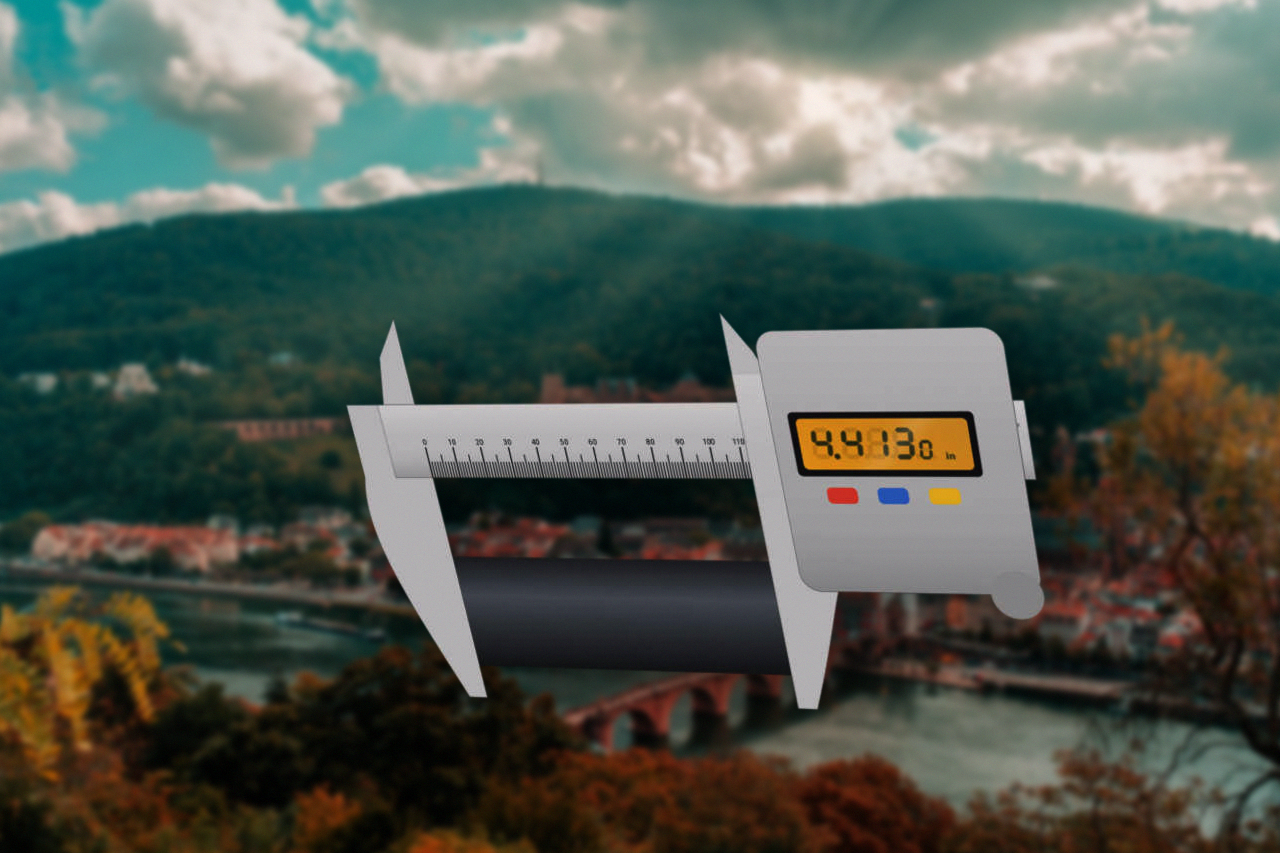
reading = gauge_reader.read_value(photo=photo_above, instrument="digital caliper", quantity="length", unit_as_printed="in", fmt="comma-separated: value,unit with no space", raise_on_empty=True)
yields 4.4130,in
